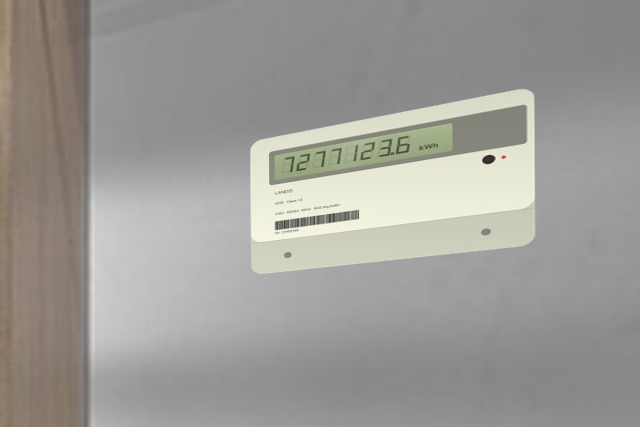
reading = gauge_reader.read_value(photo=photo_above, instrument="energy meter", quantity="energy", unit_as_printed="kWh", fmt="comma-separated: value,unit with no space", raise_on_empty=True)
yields 7277123.6,kWh
